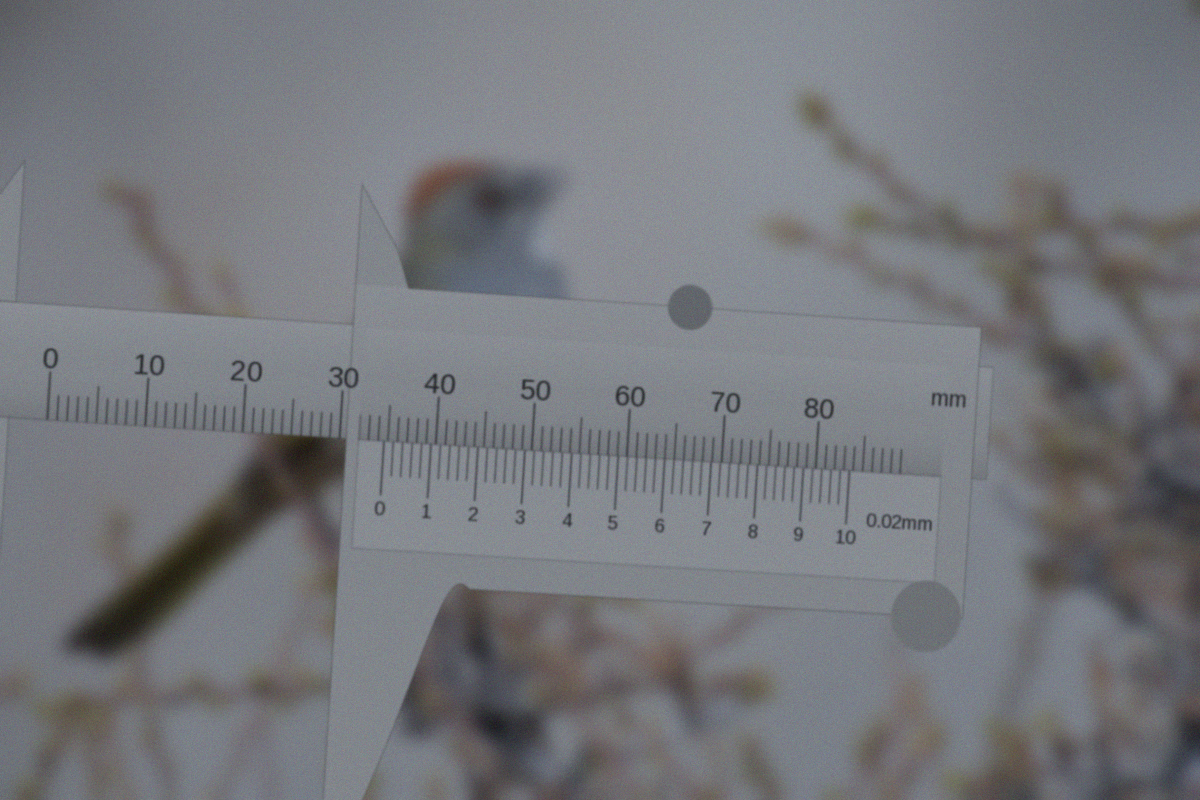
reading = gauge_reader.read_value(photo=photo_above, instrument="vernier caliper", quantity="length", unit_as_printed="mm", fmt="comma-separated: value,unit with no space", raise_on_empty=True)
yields 34.6,mm
